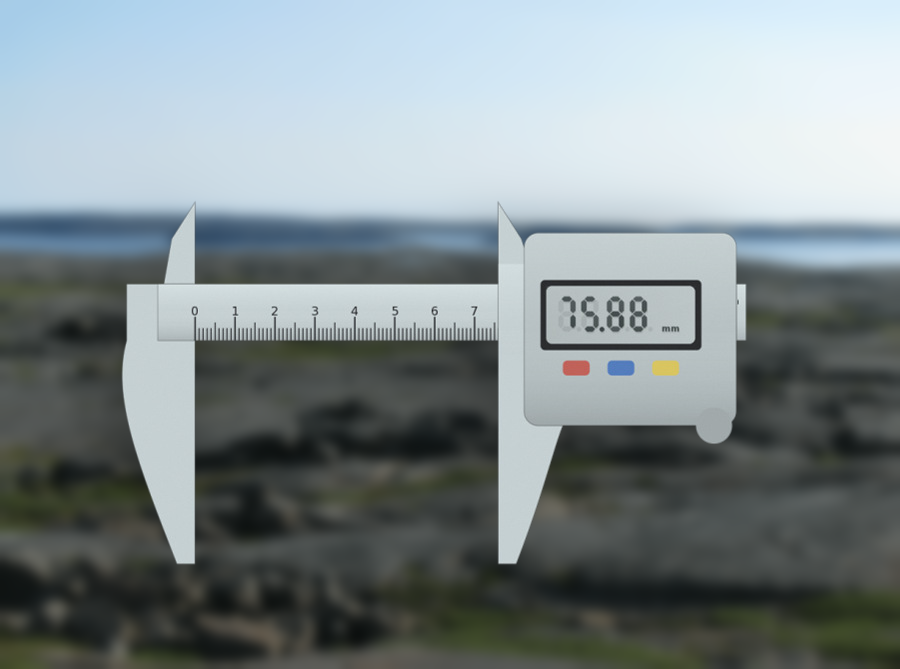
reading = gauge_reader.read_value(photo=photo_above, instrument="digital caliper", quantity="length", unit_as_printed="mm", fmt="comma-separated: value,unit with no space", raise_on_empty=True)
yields 75.88,mm
